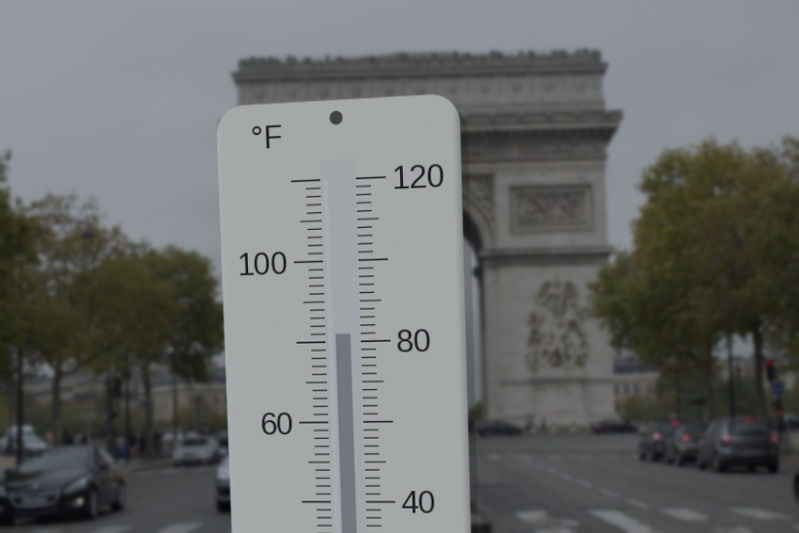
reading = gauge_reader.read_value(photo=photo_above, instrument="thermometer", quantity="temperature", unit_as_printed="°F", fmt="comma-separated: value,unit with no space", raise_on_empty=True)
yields 82,°F
